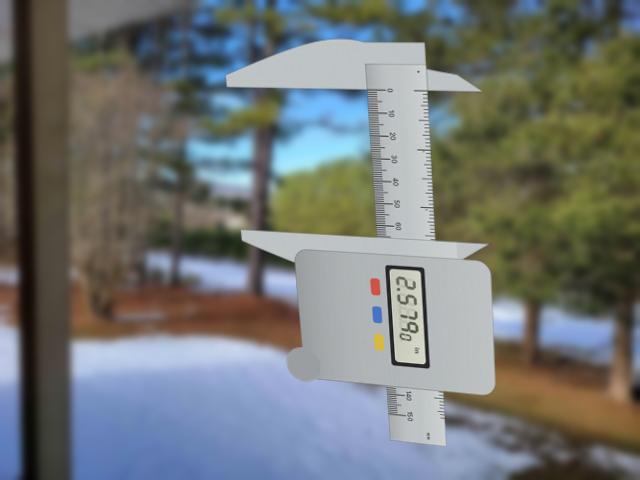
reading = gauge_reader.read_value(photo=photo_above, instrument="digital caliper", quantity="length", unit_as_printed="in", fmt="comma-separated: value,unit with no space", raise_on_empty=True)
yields 2.5790,in
